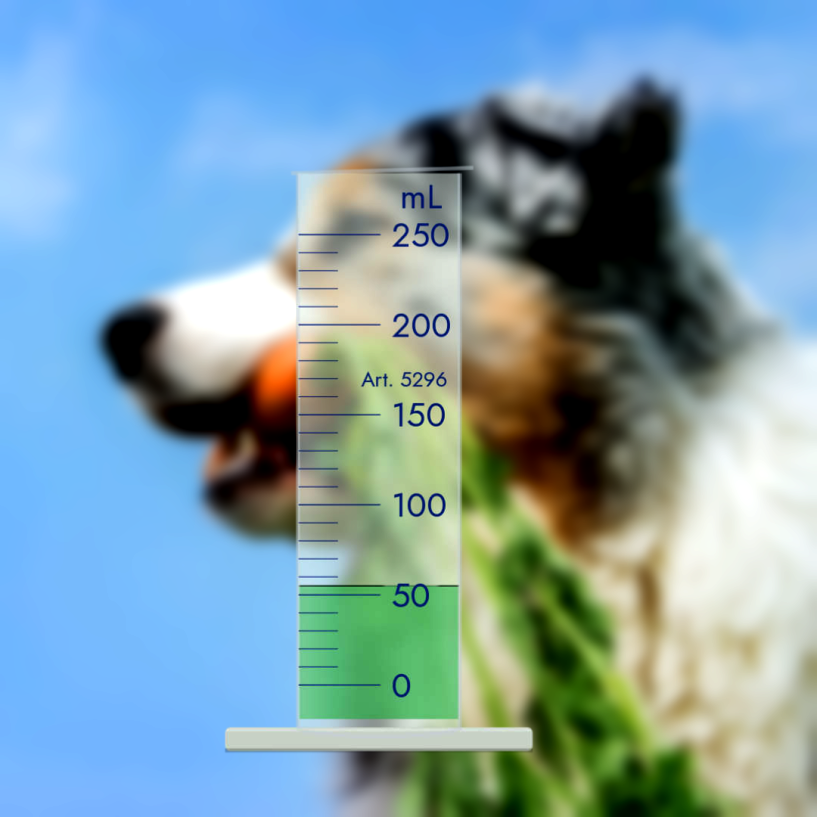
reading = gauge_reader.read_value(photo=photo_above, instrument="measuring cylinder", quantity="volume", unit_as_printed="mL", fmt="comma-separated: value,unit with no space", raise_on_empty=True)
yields 55,mL
